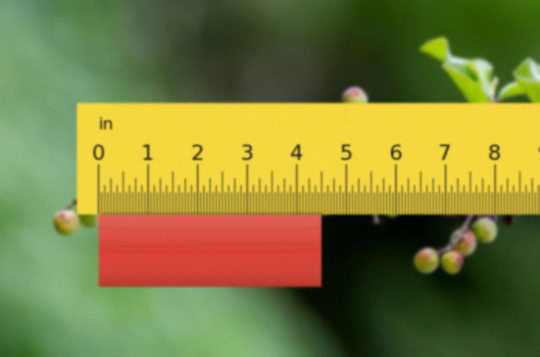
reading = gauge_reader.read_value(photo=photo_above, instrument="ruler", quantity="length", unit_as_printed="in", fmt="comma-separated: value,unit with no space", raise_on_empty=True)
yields 4.5,in
